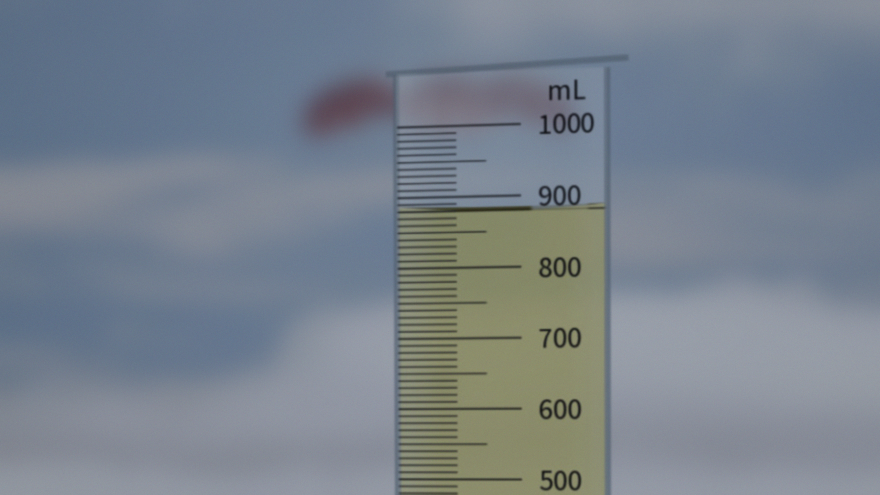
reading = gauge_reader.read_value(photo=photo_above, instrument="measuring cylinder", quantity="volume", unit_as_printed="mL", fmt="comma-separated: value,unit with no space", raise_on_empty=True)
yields 880,mL
